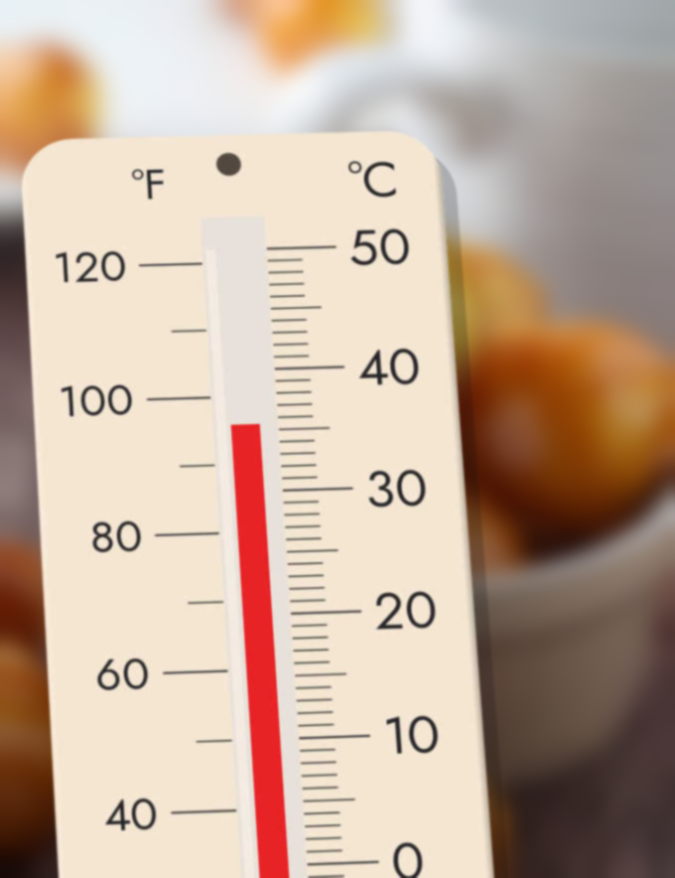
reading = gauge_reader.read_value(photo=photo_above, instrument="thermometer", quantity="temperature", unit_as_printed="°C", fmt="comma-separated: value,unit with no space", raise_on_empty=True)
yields 35.5,°C
